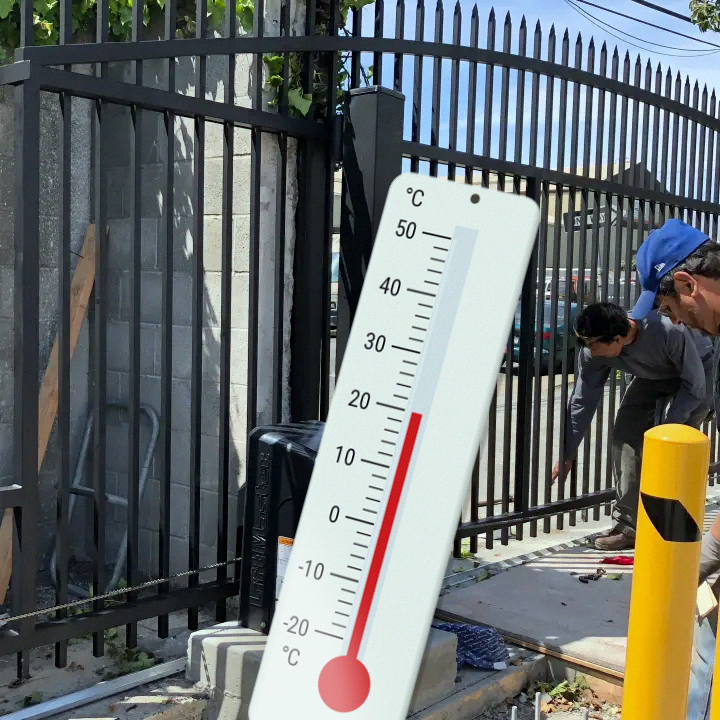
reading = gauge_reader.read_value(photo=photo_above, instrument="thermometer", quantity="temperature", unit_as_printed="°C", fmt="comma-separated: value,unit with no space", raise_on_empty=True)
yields 20,°C
